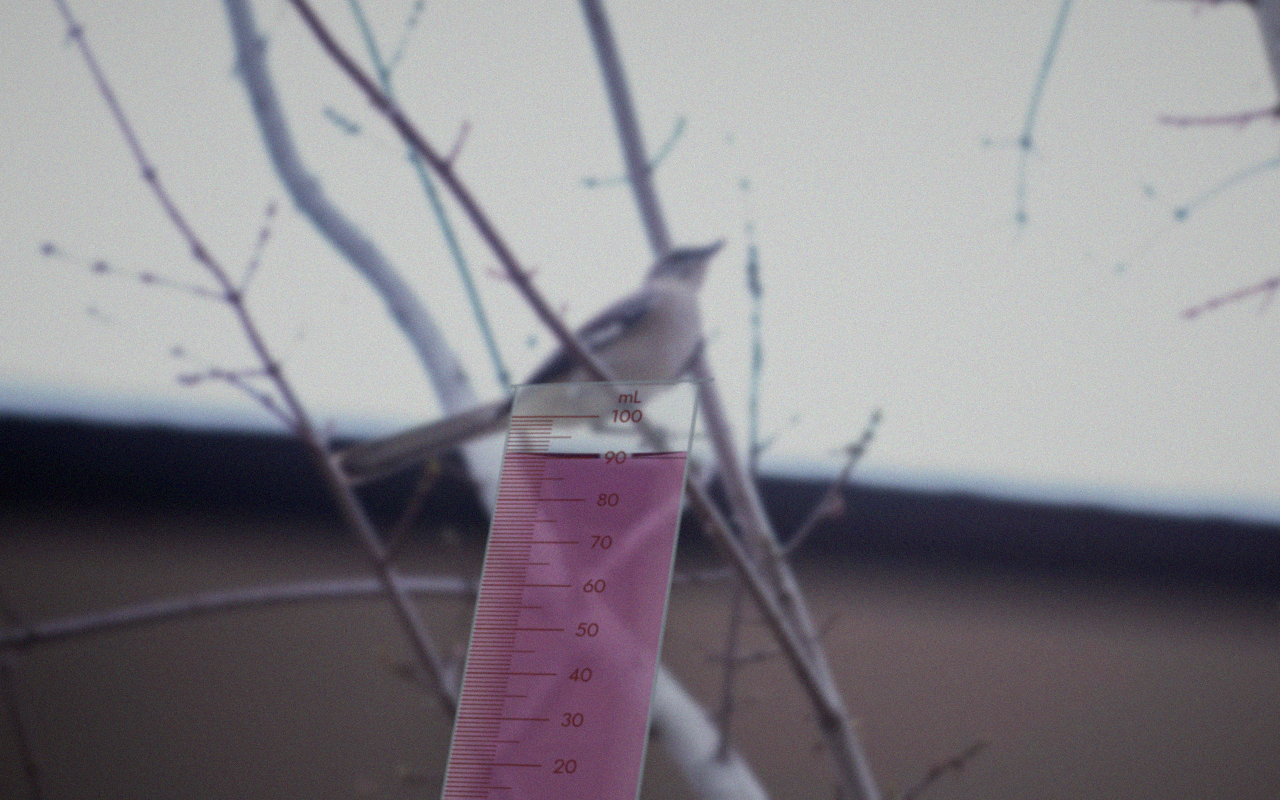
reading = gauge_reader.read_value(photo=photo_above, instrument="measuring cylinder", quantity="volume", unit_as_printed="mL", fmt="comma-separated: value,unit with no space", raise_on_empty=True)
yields 90,mL
